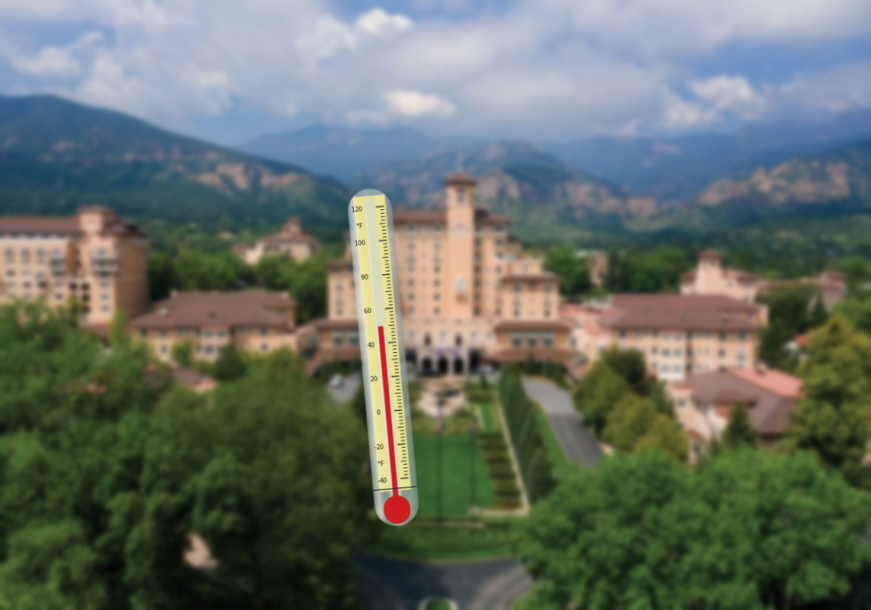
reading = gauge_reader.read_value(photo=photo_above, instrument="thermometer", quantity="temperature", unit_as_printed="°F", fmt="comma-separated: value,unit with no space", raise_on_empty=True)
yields 50,°F
